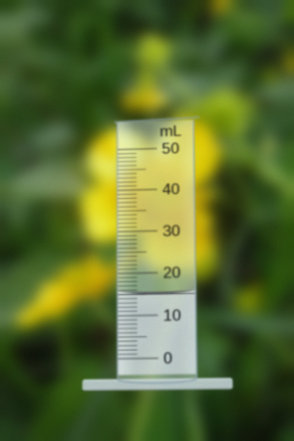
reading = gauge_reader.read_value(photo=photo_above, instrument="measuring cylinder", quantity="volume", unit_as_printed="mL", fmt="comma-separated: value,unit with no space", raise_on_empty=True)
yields 15,mL
